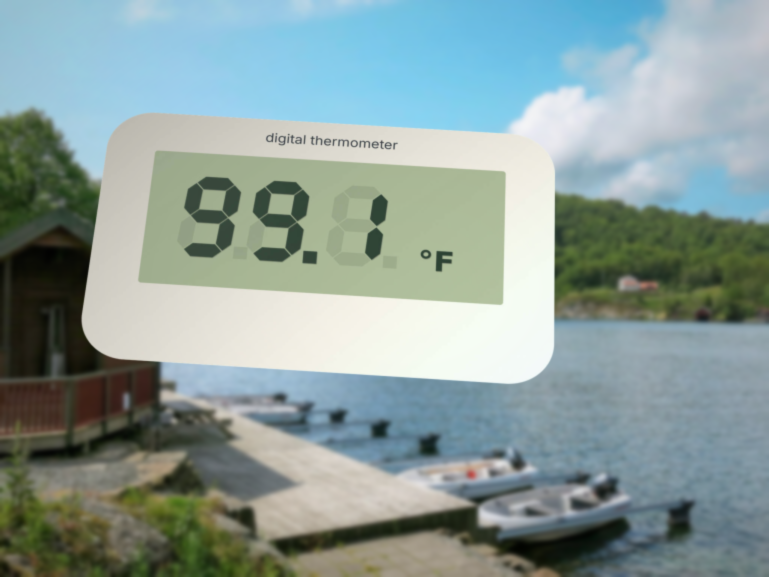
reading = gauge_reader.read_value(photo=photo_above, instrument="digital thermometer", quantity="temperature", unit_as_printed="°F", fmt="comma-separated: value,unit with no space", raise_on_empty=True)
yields 99.1,°F
